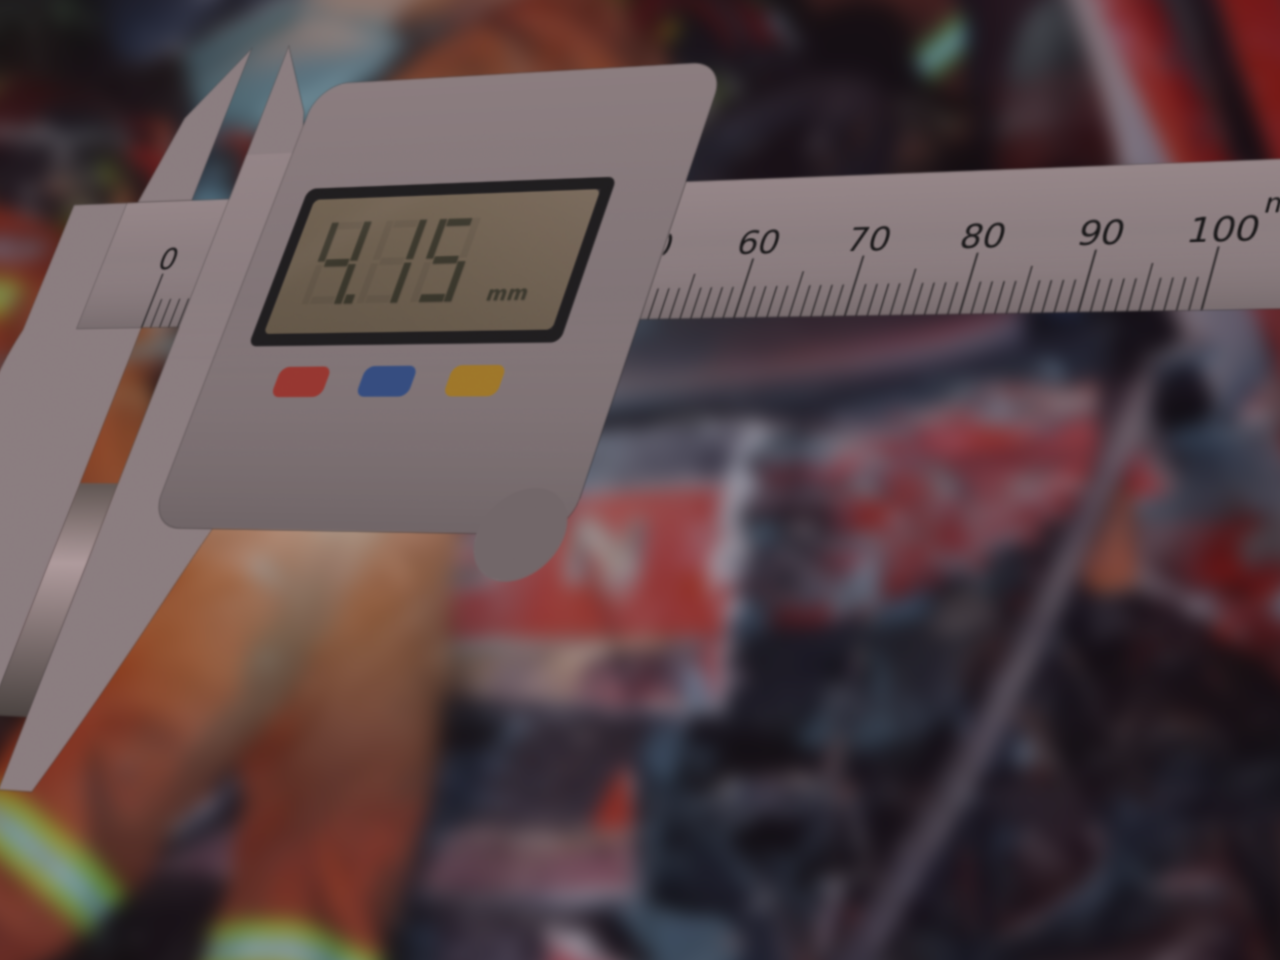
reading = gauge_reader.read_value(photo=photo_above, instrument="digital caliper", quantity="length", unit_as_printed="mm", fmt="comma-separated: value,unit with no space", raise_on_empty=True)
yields 4.15,mm
